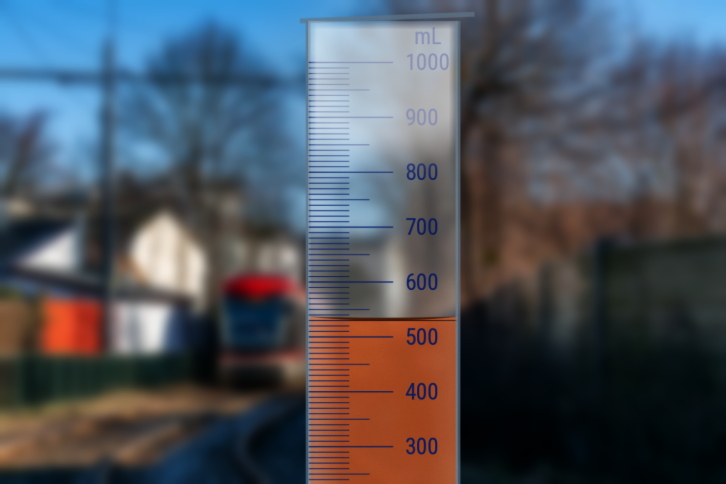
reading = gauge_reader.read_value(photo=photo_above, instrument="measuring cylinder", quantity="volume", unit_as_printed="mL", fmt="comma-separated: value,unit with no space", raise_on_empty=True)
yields 530,mL
